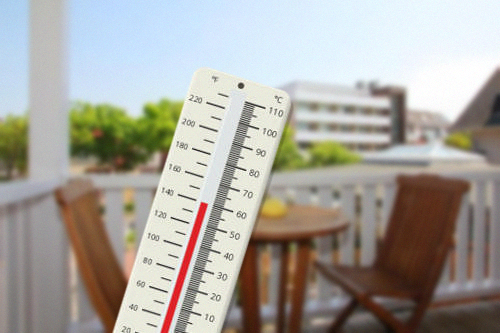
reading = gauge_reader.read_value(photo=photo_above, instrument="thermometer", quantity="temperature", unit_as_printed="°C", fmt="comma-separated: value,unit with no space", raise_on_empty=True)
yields 60,°C
